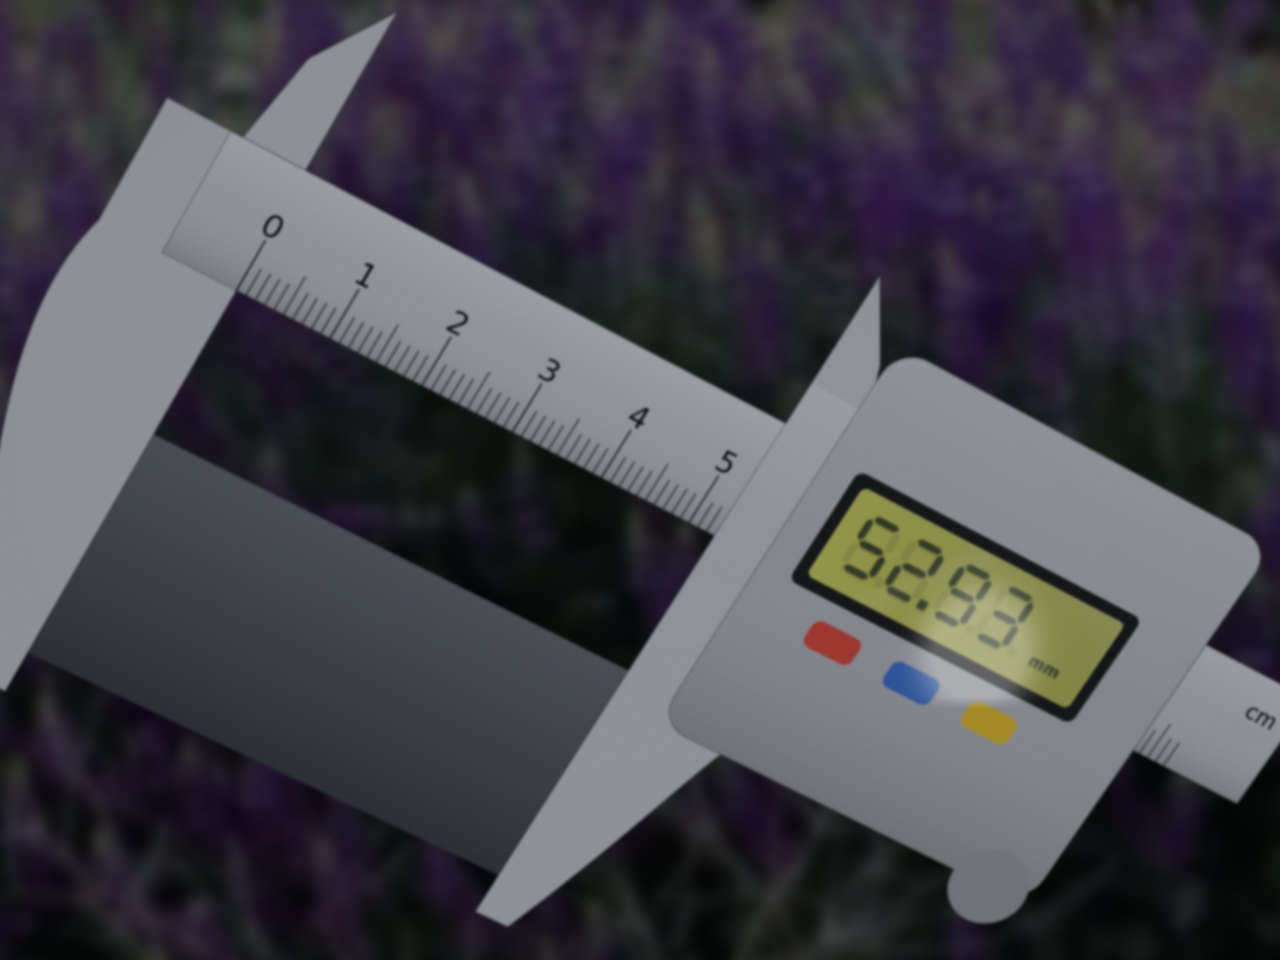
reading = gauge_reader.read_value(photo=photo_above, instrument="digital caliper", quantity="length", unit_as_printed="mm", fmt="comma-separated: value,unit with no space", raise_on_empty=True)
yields 52.93,mm
